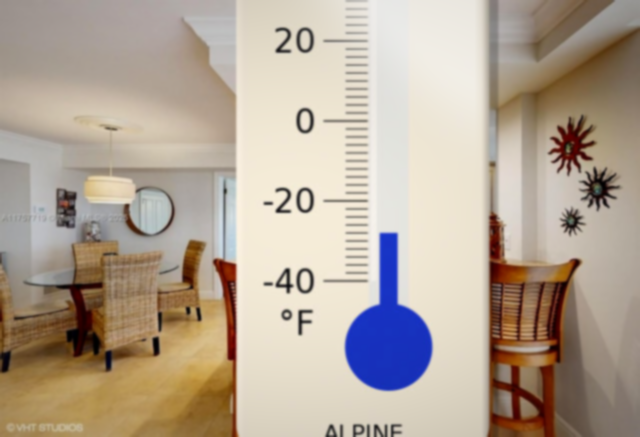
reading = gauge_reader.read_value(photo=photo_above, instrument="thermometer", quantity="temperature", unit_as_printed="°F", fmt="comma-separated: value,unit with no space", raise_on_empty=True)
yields -28,°F
